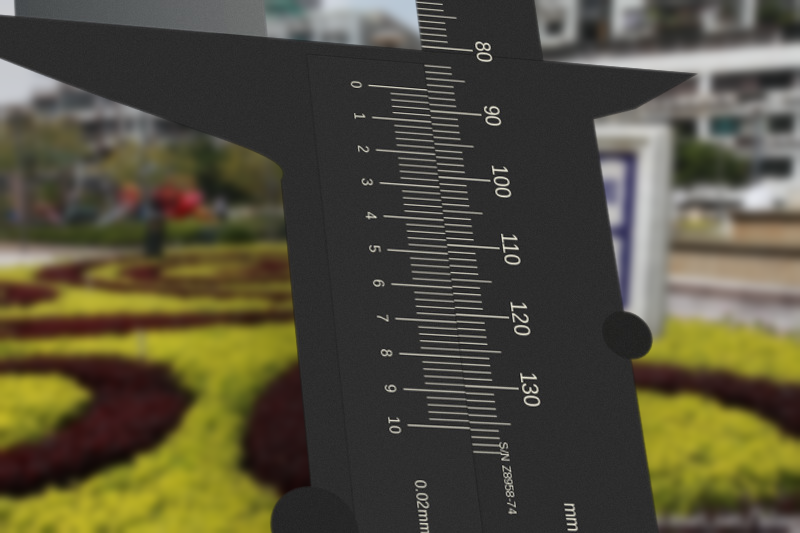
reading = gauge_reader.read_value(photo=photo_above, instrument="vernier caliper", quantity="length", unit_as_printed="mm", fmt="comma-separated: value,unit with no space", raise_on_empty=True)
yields 86.8,mm
